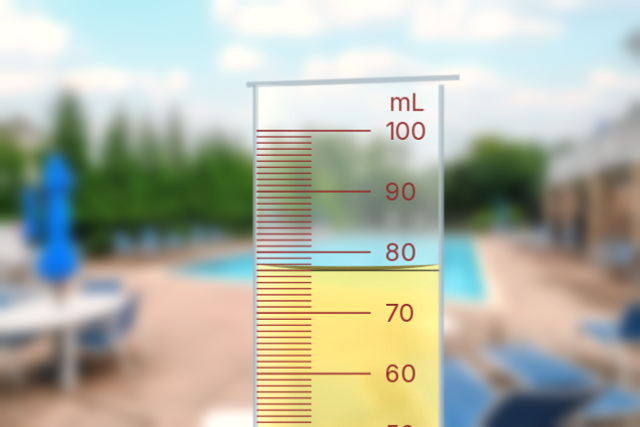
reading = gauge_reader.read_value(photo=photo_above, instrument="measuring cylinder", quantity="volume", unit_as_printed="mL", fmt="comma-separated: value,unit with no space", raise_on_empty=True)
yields 77,mL
